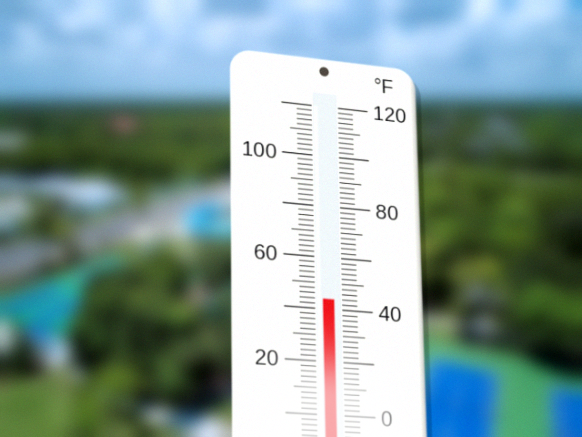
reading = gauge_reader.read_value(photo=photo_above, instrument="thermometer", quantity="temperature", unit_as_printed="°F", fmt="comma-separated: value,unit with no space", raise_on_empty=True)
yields 44,°F
